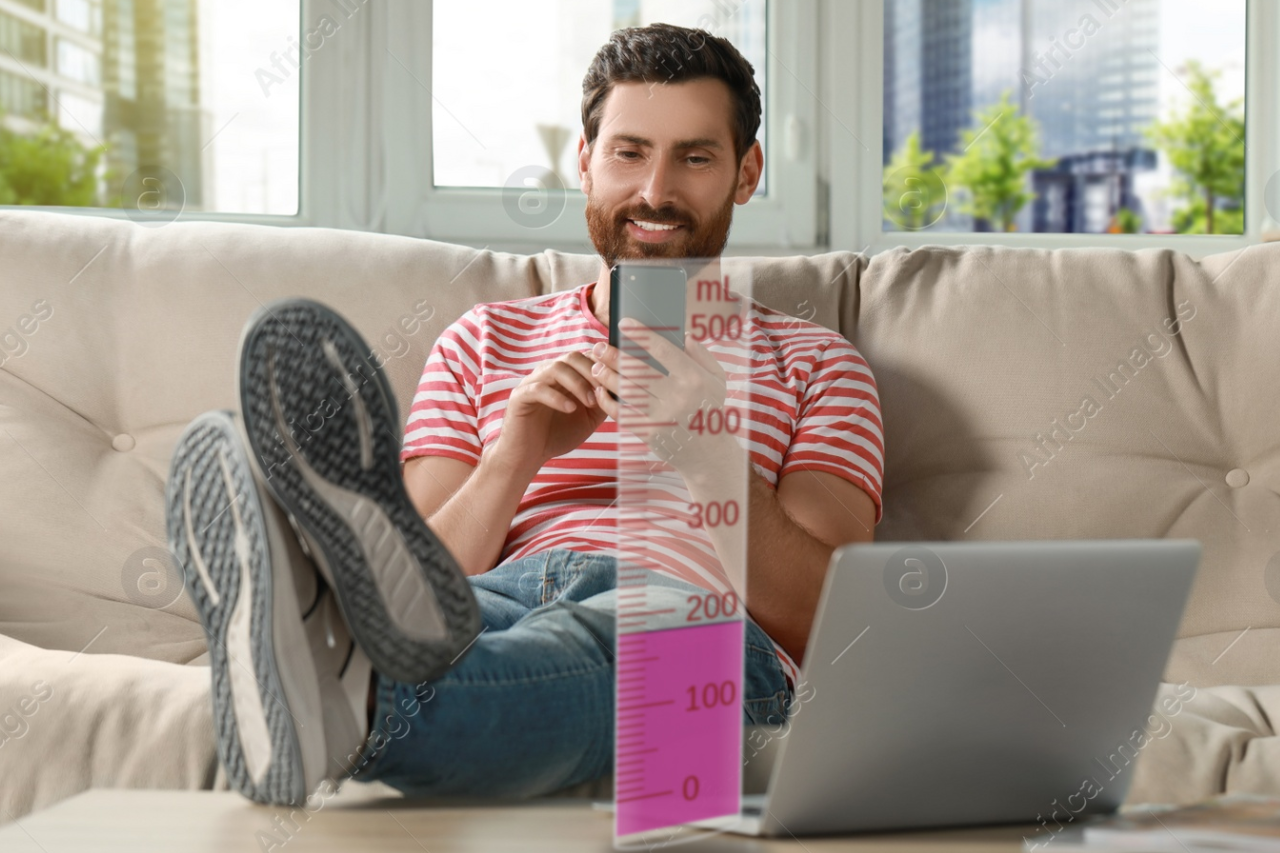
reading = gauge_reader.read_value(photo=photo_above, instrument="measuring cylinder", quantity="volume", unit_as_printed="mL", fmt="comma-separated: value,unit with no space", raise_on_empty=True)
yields 180,mL
